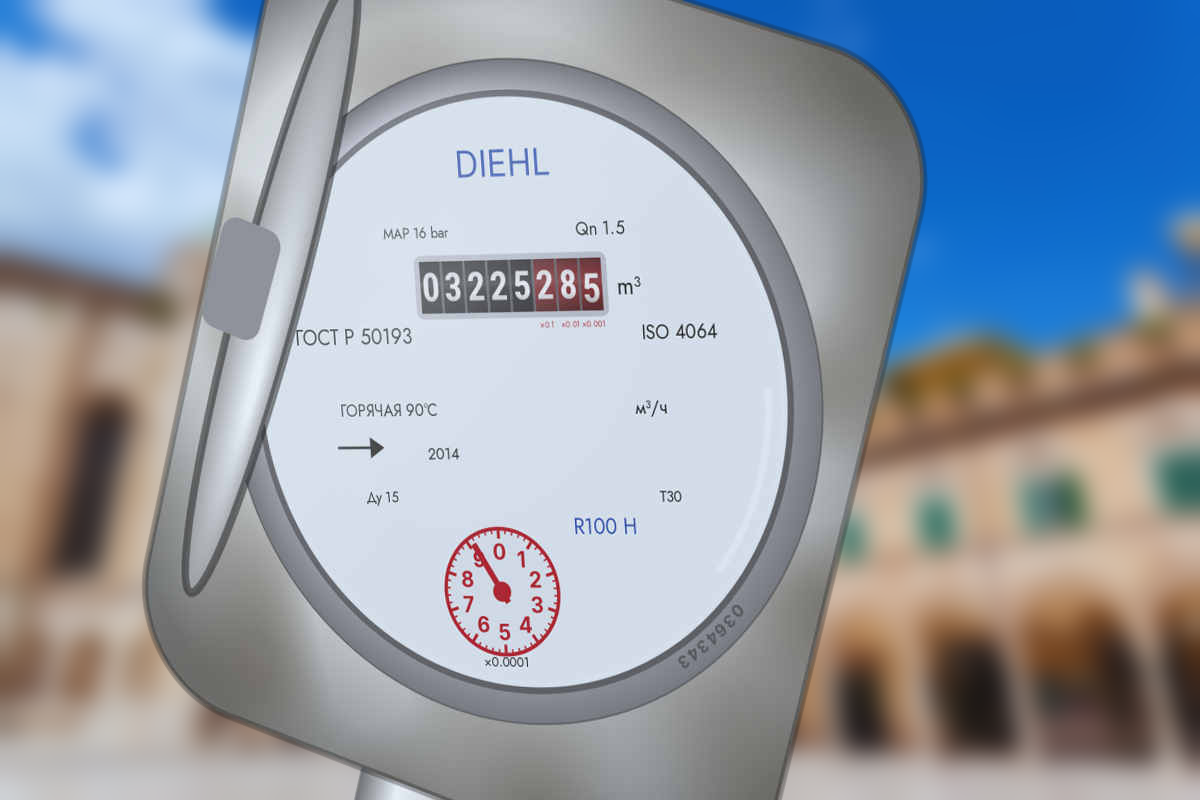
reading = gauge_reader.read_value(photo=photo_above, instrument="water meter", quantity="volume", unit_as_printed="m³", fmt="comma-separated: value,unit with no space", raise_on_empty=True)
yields 3225.2849,m³
